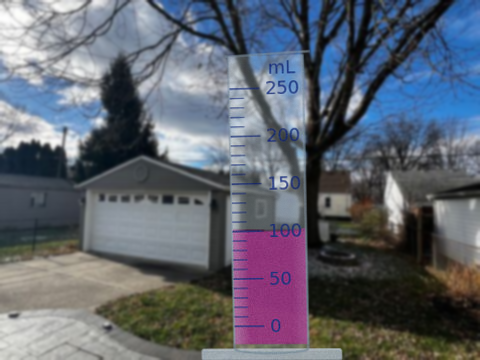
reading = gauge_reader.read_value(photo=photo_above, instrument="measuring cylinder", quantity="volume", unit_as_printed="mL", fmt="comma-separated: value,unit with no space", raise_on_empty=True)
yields 100,mL
